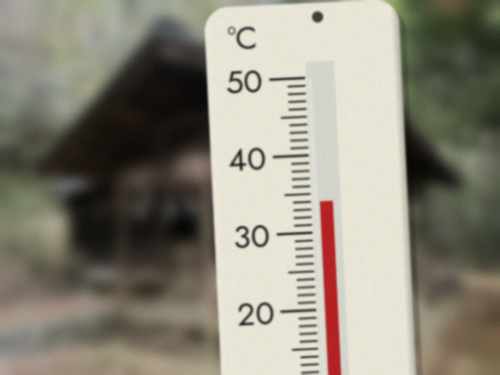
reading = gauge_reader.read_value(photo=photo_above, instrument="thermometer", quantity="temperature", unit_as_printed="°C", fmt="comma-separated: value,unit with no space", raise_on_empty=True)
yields 34,°C
